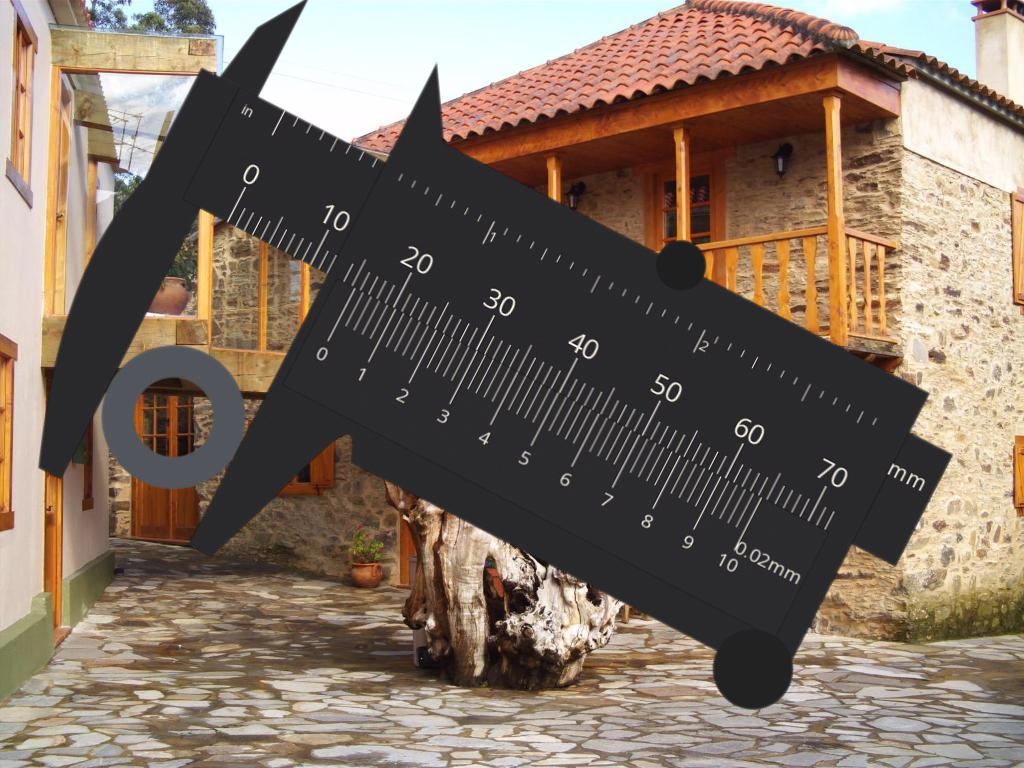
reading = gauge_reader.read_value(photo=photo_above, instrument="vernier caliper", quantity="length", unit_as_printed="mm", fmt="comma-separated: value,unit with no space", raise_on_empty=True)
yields 15.4,mm
